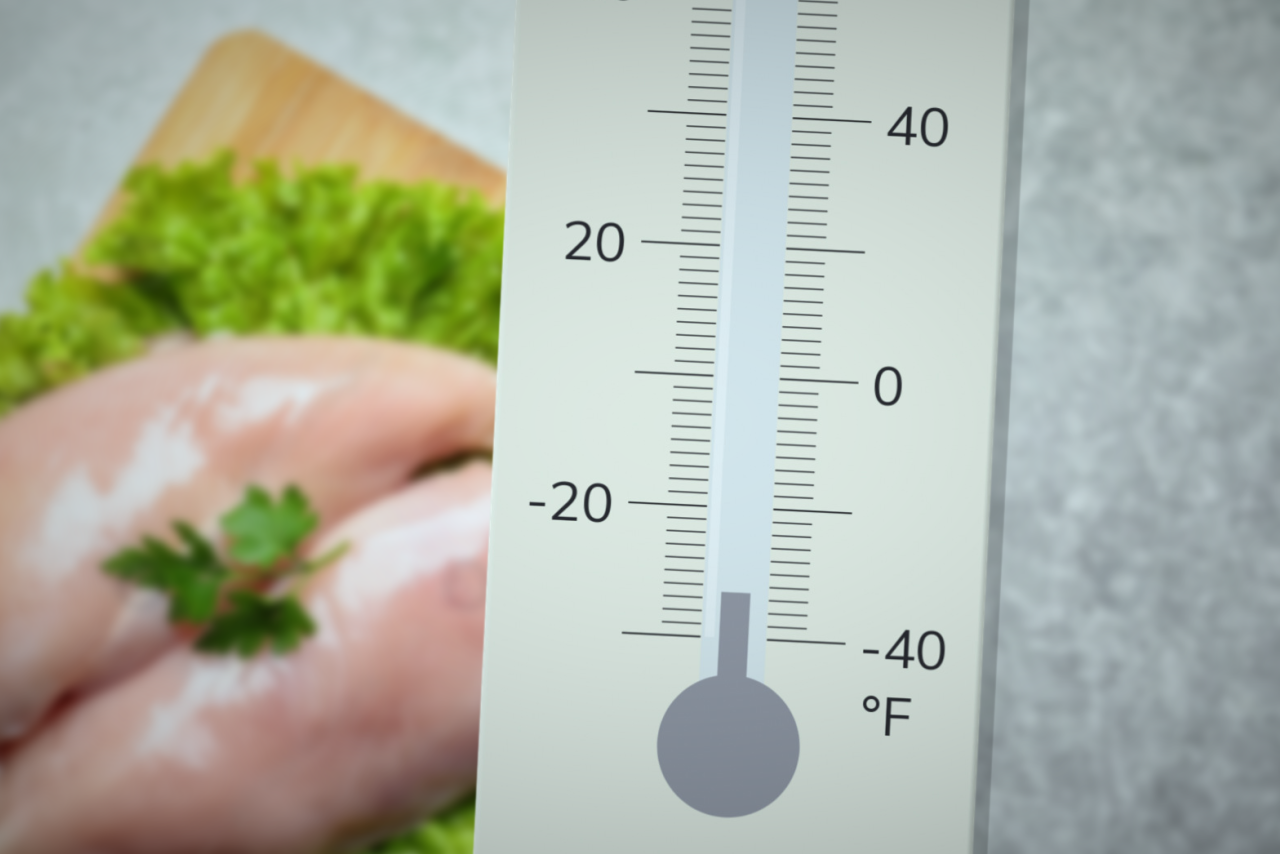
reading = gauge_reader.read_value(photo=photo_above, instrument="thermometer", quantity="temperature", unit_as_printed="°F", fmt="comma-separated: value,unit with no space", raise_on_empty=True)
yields -33,°F
